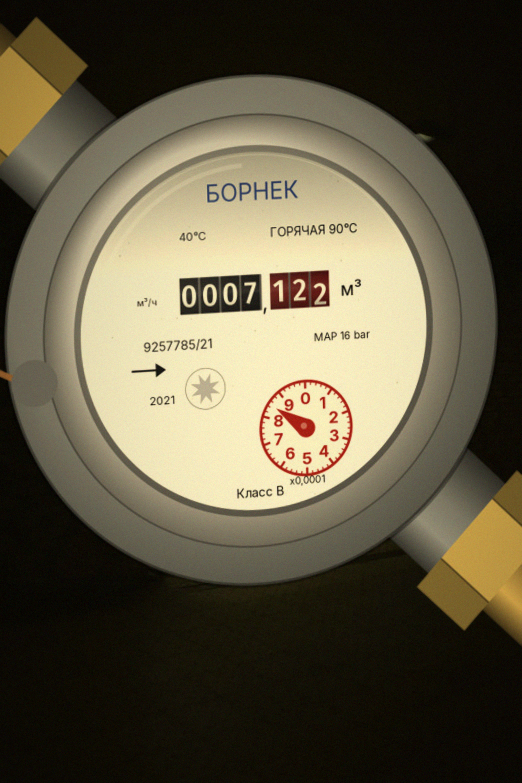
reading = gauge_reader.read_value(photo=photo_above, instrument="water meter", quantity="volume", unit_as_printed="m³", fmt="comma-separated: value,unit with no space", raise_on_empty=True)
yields 7.1218,m³
